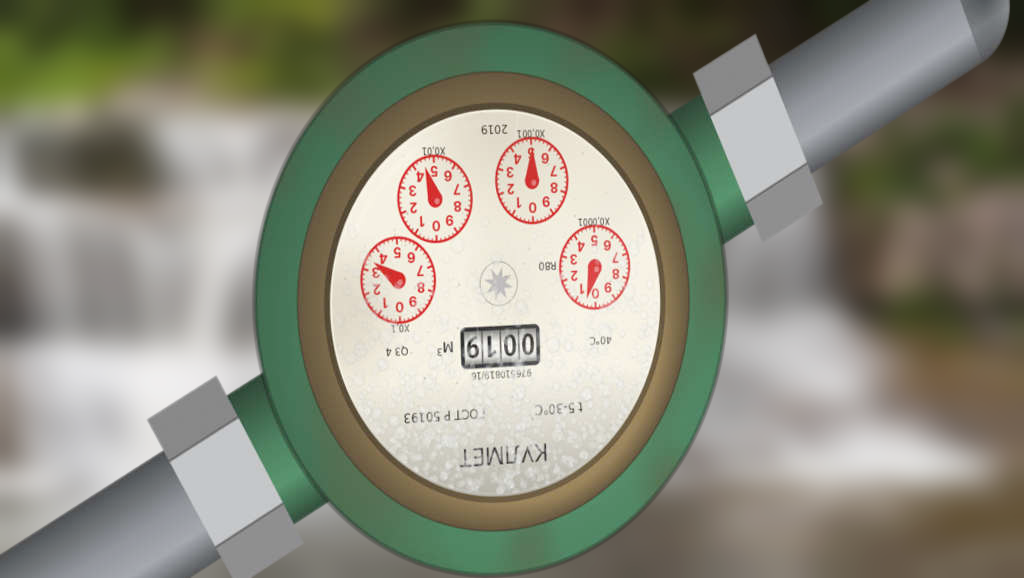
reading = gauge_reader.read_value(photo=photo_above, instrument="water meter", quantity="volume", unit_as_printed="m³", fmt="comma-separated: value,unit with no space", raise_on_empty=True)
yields 19.3450,m³
